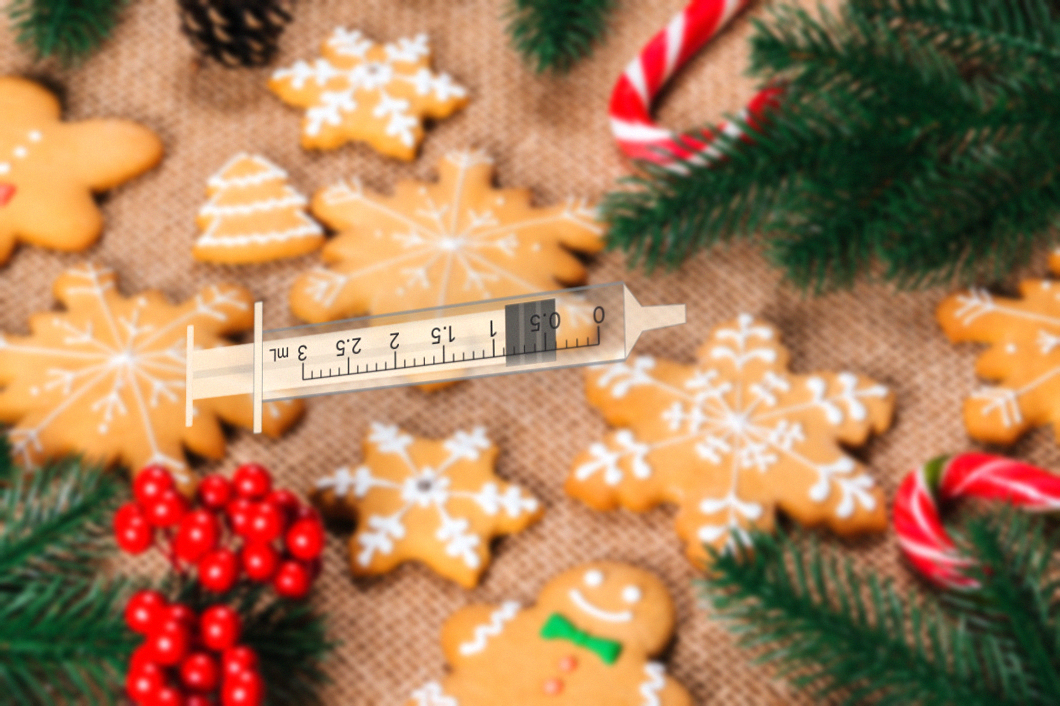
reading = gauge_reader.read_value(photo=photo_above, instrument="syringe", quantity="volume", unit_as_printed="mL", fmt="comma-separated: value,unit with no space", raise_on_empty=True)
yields 0.4,mL
